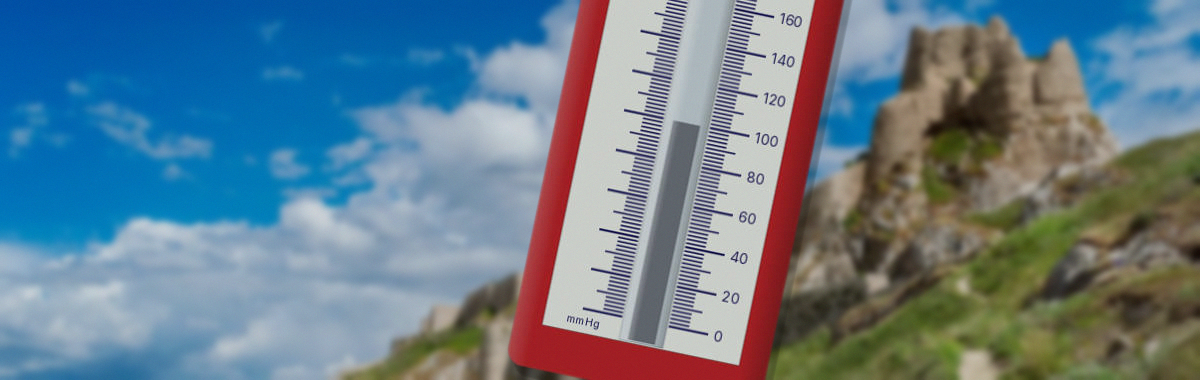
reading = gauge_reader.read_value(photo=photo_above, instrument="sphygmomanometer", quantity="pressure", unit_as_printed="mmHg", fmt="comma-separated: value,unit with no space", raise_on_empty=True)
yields 100,mmHg
